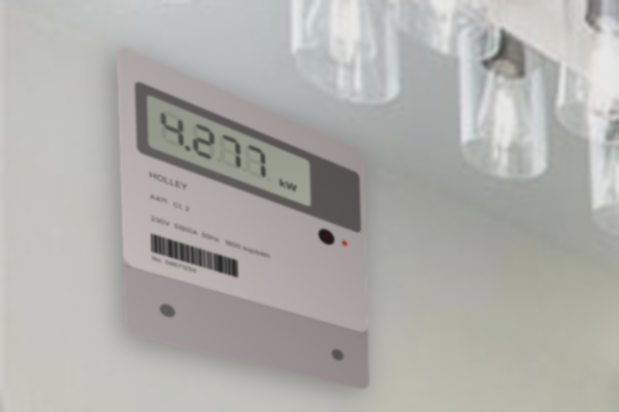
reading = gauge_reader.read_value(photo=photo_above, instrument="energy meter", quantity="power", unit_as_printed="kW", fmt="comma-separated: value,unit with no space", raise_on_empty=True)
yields 4.277,kW
